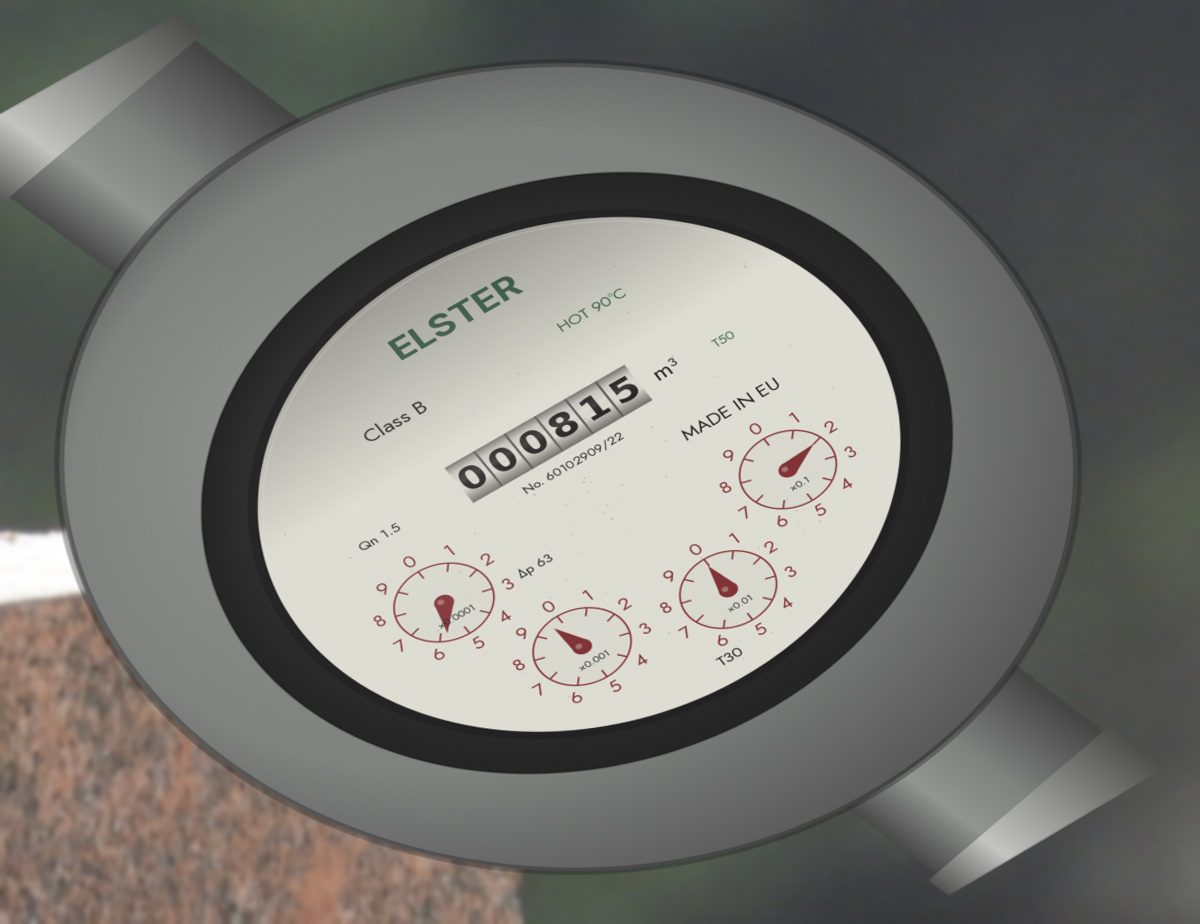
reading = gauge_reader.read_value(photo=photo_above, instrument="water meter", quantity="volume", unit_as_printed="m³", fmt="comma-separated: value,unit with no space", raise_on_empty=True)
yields 815.1995,m³
